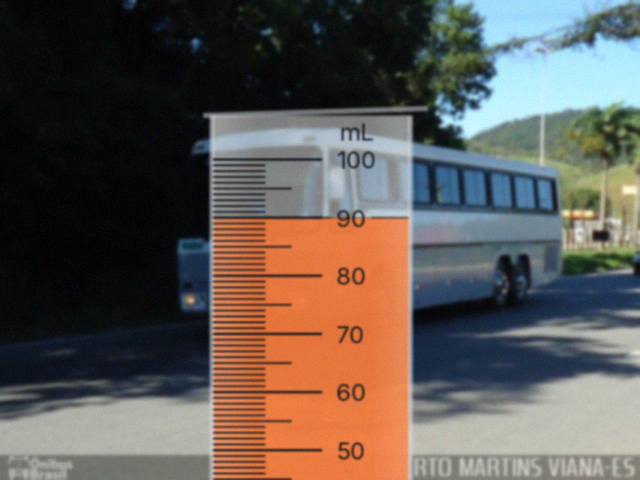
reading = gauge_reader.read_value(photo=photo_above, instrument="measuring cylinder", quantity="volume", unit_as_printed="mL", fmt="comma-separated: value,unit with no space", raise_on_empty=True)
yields 90,mL
